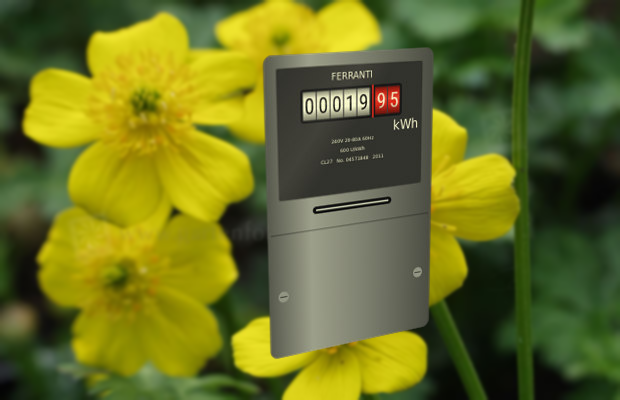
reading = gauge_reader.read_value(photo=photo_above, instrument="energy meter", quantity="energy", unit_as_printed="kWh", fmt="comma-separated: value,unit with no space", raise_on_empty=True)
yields 19.95,kWh
